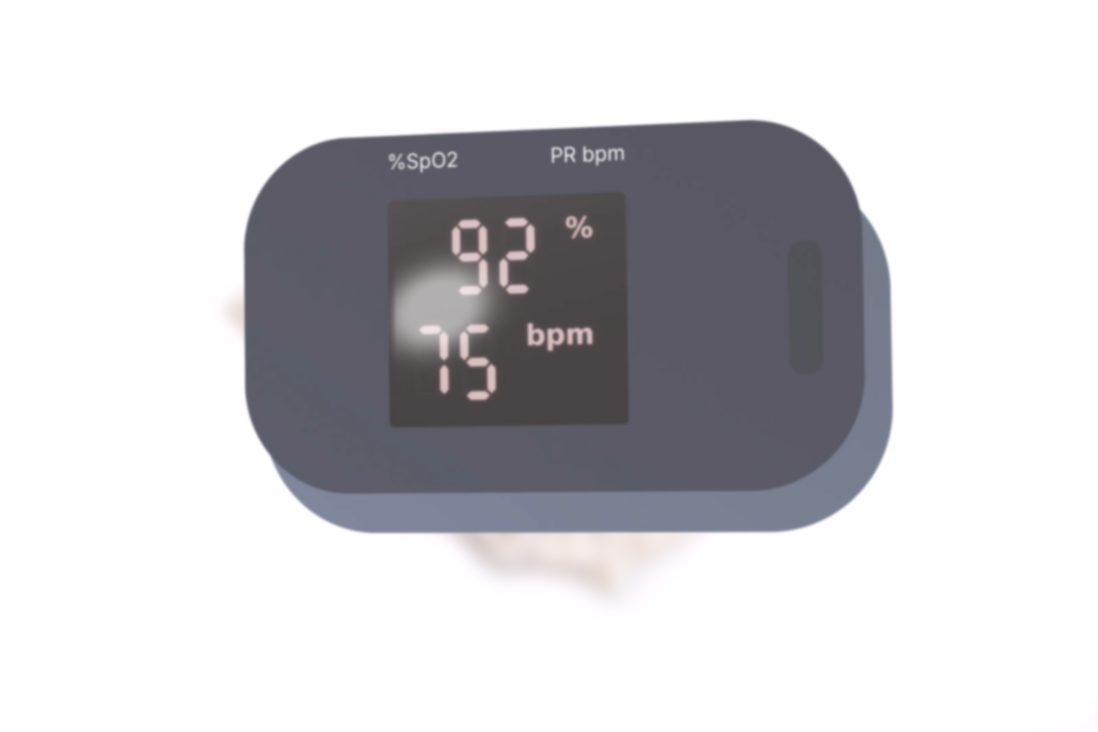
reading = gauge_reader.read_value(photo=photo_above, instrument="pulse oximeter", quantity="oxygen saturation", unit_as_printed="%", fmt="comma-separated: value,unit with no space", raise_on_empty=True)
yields 92,%
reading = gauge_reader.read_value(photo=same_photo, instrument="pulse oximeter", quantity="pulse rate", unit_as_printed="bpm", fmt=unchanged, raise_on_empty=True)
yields 75,bpm
